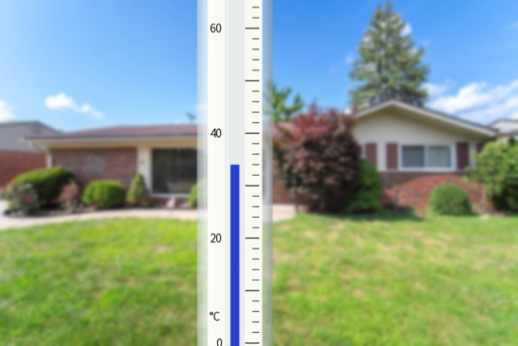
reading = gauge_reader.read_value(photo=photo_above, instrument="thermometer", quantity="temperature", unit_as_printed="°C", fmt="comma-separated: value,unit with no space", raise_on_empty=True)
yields 34,°C
